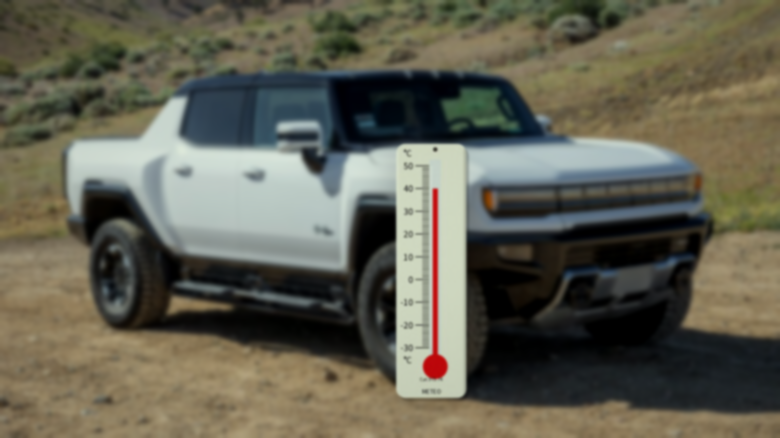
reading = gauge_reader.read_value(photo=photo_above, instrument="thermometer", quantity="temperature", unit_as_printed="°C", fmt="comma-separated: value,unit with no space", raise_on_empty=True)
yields 40,°C
